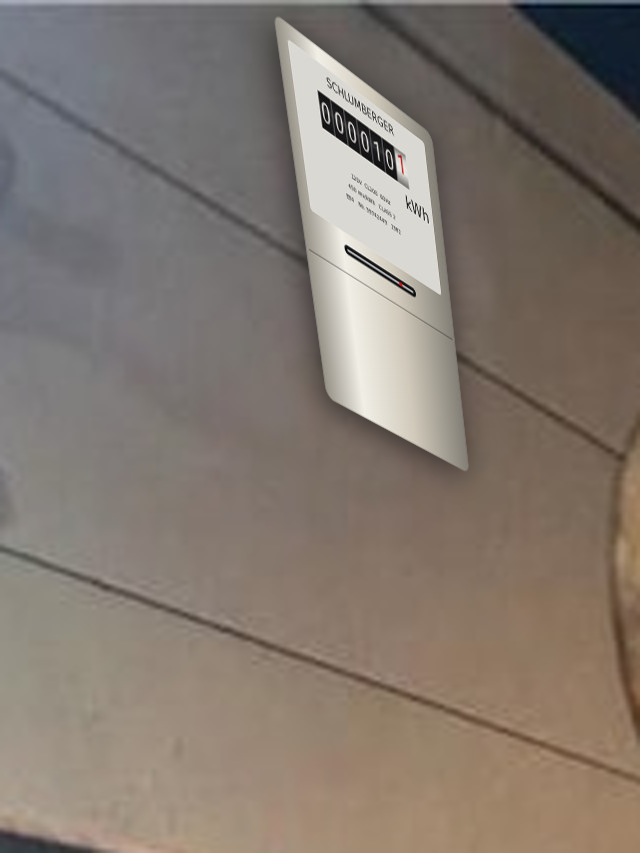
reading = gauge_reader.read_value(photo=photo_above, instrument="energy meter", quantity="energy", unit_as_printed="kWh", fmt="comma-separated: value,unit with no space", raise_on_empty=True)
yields 10.1,kWh
